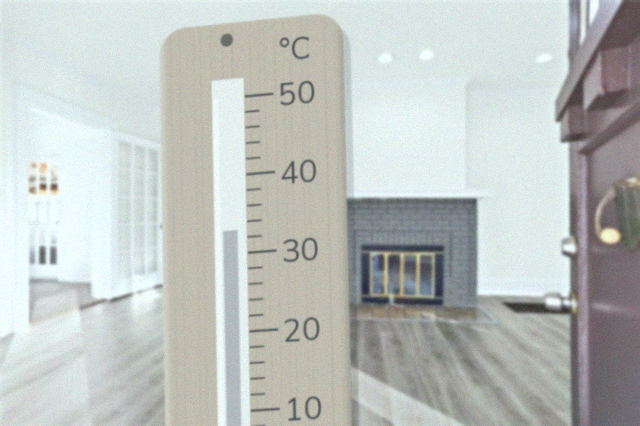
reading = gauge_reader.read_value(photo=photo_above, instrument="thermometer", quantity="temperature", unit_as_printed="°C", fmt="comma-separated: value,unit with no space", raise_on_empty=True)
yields 33,°C
